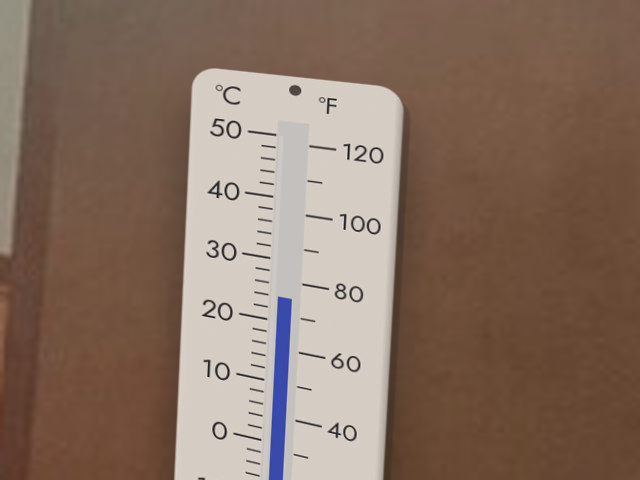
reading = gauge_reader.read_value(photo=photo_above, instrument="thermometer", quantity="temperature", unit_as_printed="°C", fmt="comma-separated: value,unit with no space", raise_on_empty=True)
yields 24,°C
